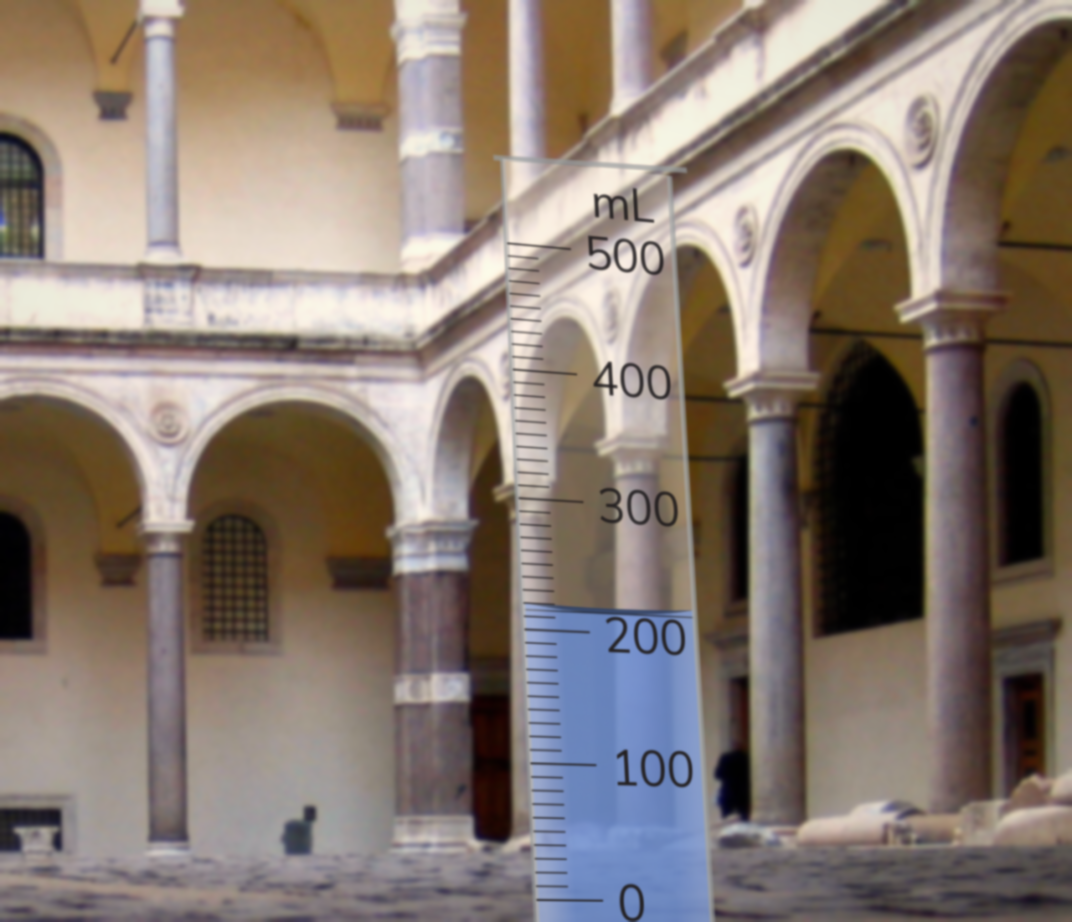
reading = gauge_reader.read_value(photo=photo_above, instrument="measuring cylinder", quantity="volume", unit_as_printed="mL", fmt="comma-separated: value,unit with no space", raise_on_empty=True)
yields 215,mL
